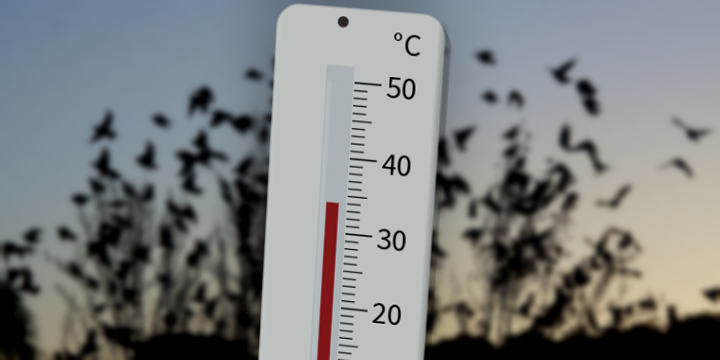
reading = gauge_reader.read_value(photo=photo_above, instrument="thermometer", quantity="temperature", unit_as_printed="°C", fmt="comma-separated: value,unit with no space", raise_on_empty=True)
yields 34,°C
